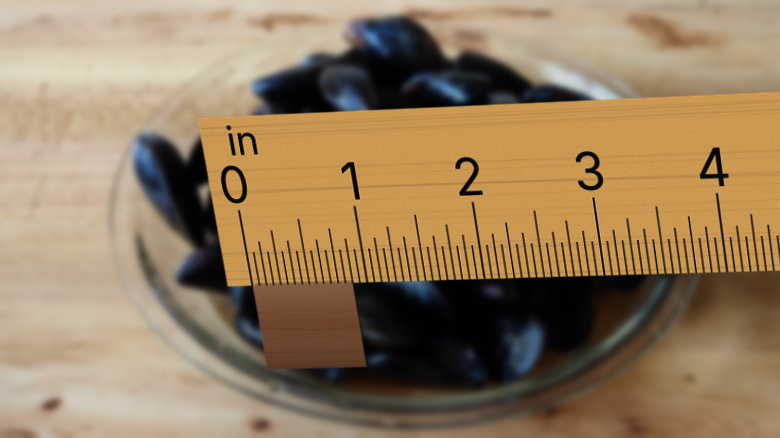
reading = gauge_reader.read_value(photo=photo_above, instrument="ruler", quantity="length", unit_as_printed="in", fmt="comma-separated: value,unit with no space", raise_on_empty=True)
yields 0.875,in
